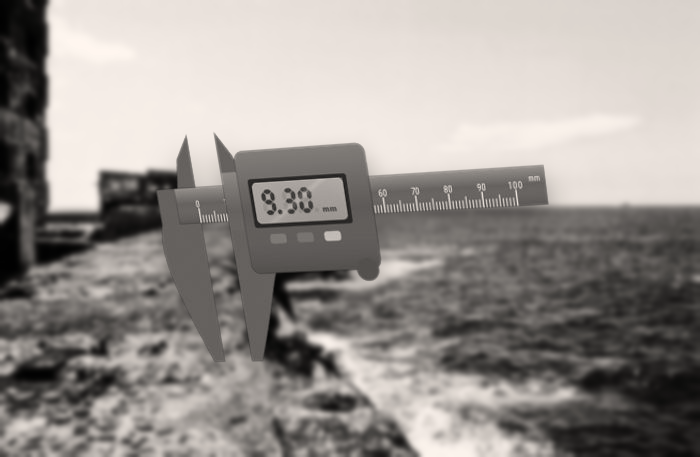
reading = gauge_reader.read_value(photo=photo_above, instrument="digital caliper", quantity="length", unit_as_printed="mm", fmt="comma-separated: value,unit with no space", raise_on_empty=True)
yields 9.30,mm
